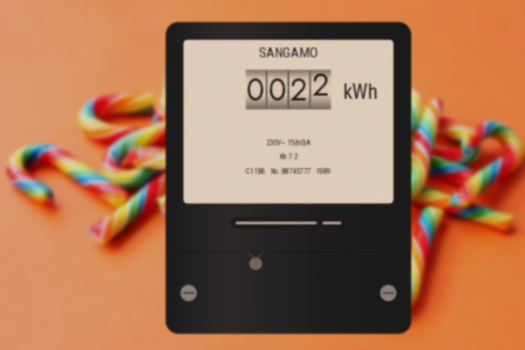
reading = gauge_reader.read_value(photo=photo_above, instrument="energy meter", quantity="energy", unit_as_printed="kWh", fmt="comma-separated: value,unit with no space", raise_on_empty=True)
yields 22,kWh
